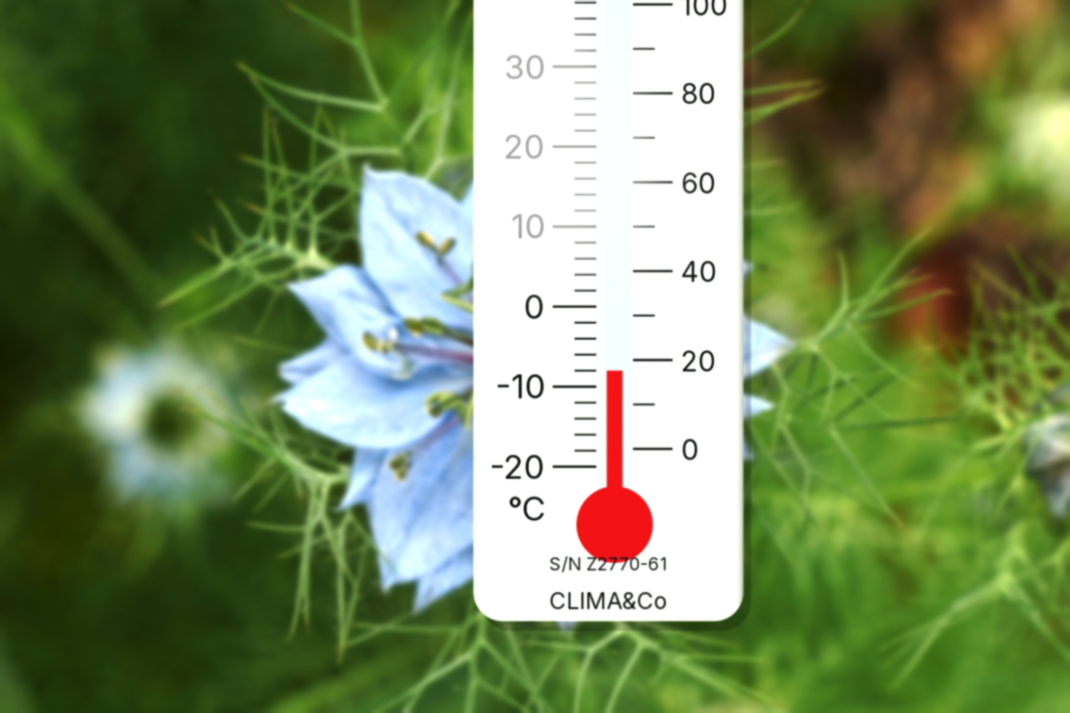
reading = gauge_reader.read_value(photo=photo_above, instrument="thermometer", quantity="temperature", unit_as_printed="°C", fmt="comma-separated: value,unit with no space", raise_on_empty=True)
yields -8,°C
